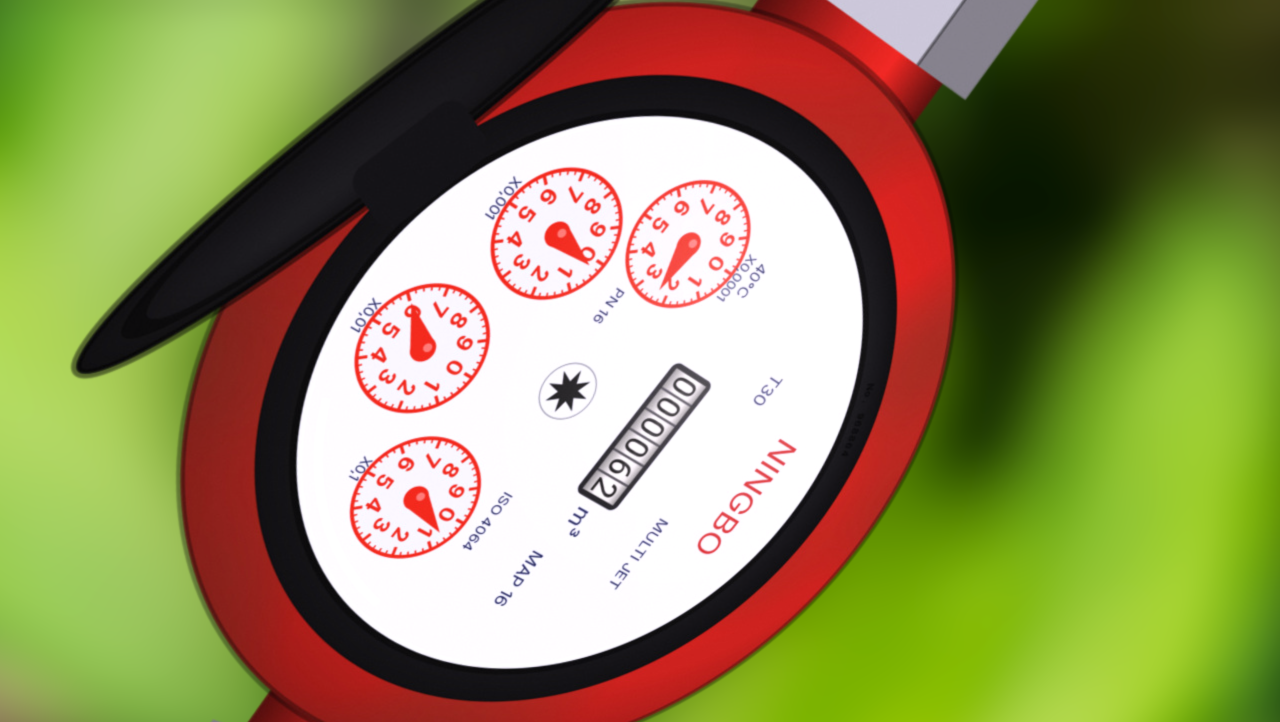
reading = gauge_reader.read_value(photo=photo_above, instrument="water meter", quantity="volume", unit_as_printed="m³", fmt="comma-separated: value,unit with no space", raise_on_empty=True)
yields 62.0602,m³
